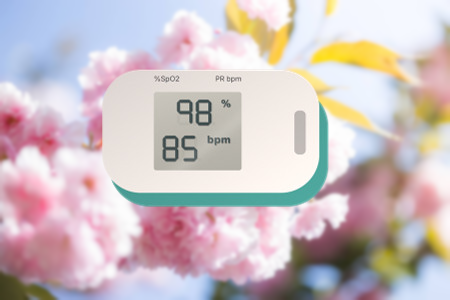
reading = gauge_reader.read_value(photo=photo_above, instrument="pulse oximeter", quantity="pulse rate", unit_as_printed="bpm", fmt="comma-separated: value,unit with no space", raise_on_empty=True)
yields 85,bpm
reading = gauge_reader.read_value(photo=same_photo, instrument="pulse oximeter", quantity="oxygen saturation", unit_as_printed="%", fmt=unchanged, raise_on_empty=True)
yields 98,%
